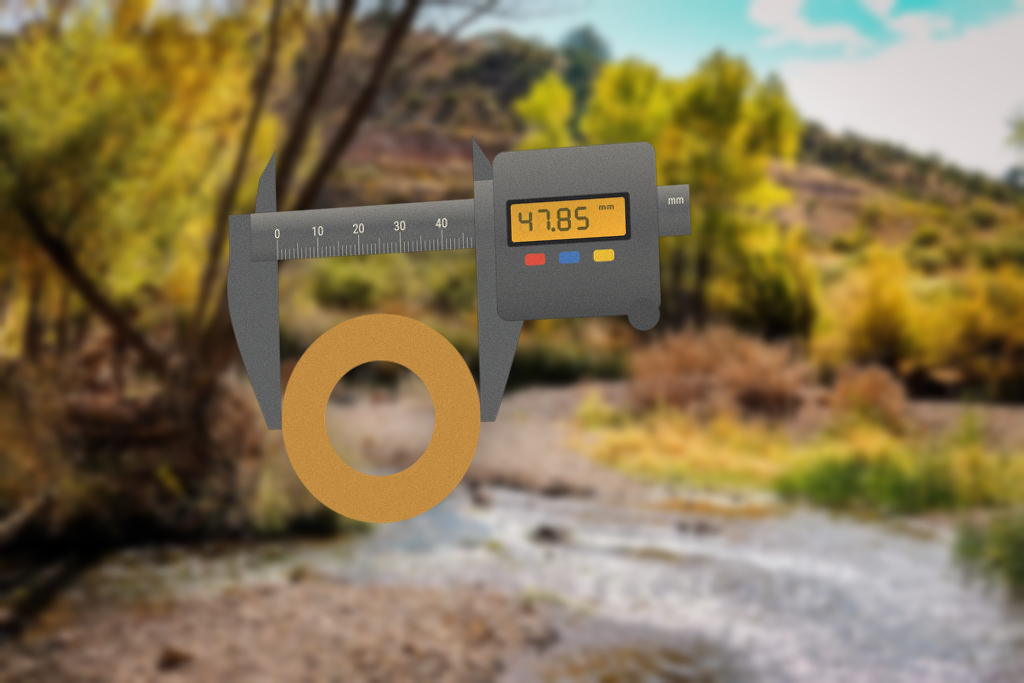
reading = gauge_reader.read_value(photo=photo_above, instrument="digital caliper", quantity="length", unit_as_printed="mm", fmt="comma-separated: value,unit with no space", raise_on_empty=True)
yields 47.85,mm
